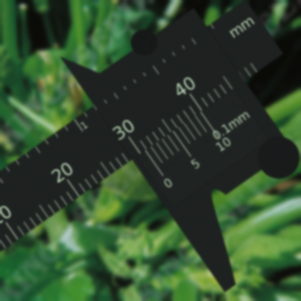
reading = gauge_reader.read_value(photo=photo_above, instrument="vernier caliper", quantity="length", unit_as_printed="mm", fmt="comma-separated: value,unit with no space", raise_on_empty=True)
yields 30.8,mm
